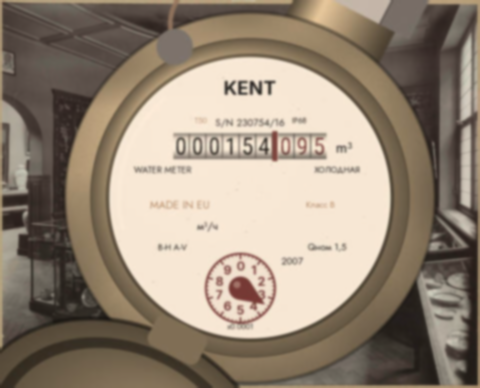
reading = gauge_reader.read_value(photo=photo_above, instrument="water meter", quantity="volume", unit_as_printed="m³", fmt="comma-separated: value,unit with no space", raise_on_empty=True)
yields 154.0953,m³
